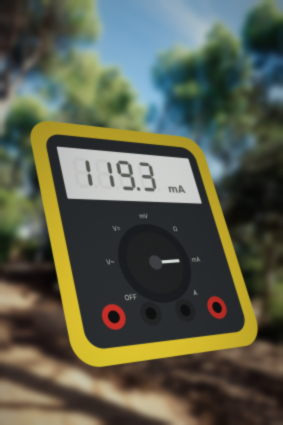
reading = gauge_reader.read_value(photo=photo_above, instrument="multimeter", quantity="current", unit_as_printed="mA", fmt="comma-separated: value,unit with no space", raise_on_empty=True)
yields 119.3,mA
